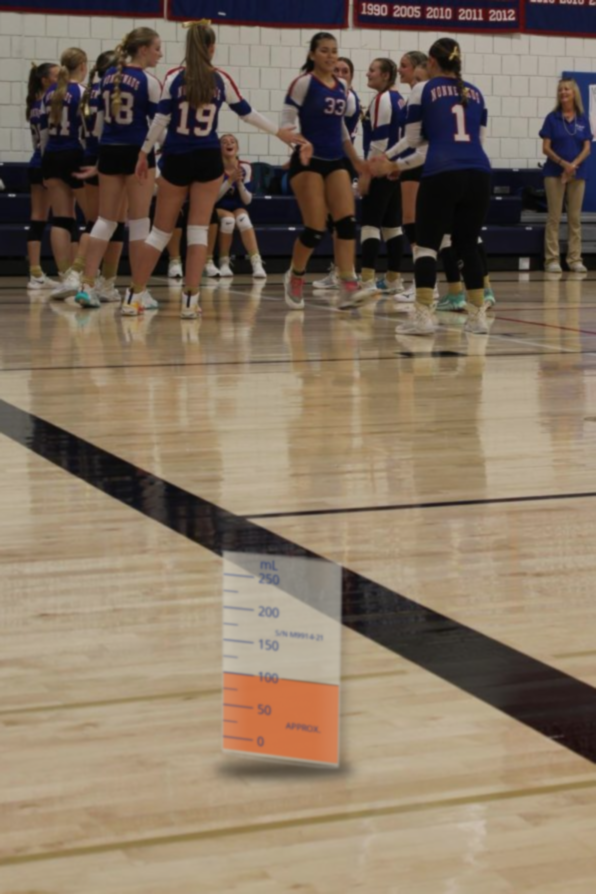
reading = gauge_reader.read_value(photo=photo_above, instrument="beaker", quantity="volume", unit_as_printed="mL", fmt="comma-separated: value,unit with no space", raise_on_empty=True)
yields 100,mL
